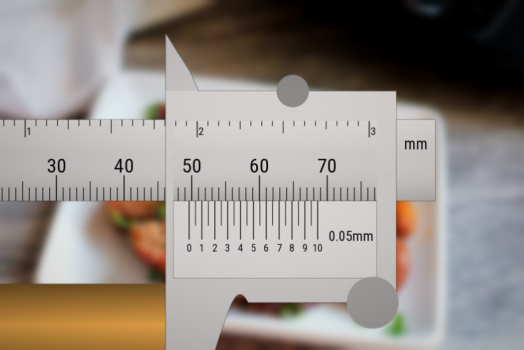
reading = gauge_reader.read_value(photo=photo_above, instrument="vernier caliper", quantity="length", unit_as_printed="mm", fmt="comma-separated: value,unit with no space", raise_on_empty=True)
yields 49.6,mm
